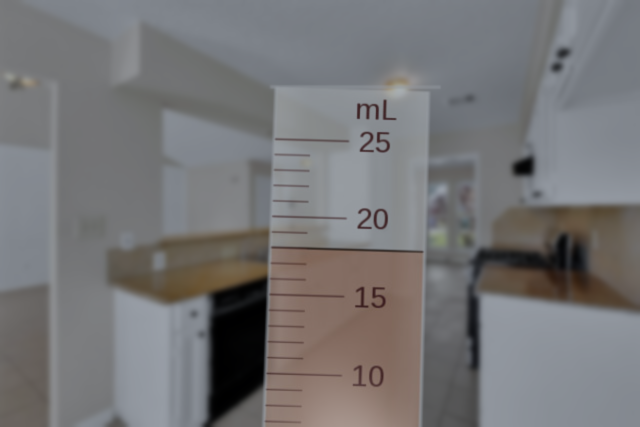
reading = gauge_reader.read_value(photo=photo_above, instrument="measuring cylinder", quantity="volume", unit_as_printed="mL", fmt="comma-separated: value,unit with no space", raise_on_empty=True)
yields 18,mL
